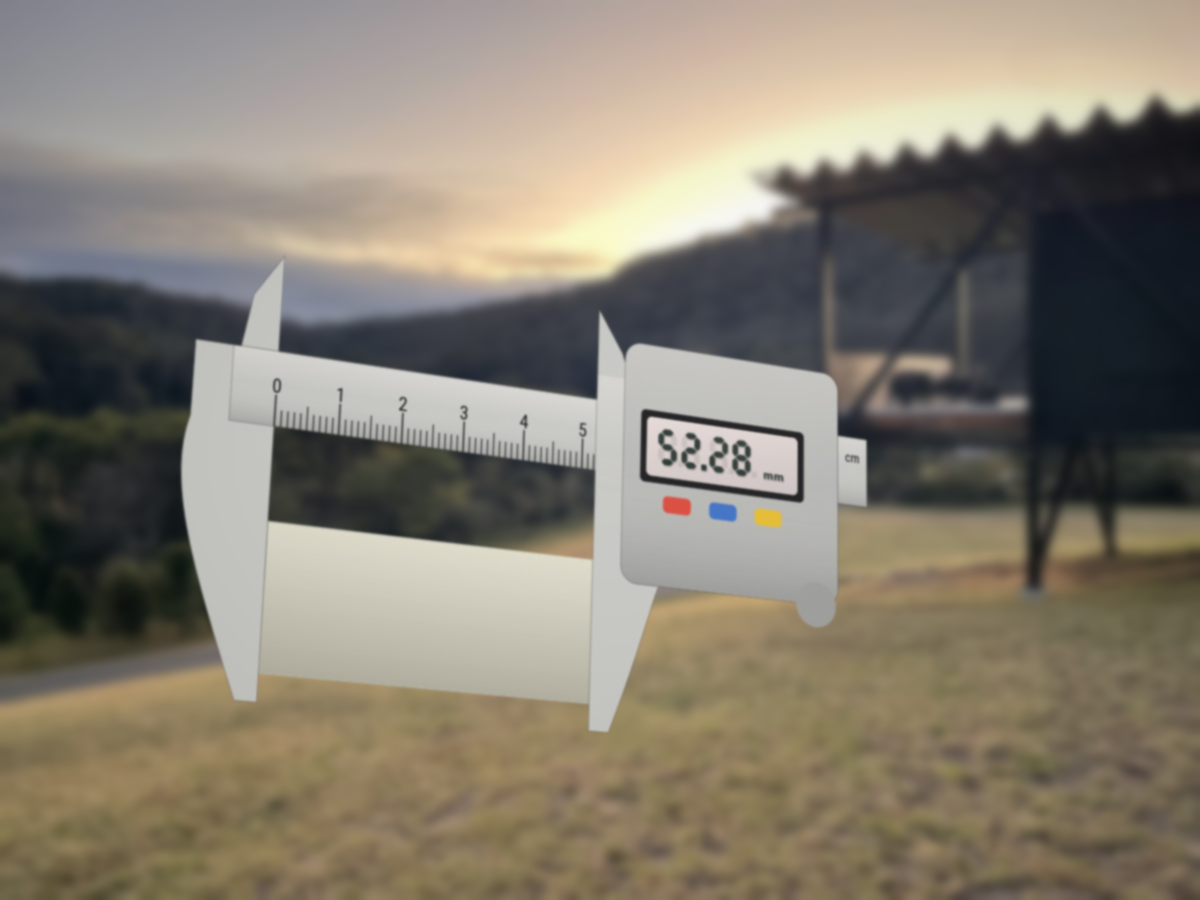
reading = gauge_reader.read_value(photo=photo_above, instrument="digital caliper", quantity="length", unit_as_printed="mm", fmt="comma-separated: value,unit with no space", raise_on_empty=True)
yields 52.28,mm
